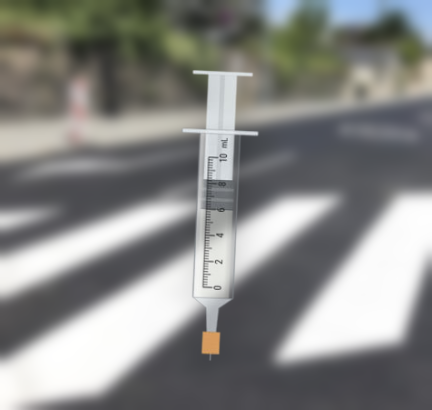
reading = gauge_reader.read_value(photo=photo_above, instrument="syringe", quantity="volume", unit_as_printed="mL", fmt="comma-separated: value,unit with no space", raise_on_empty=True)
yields 6,mL
